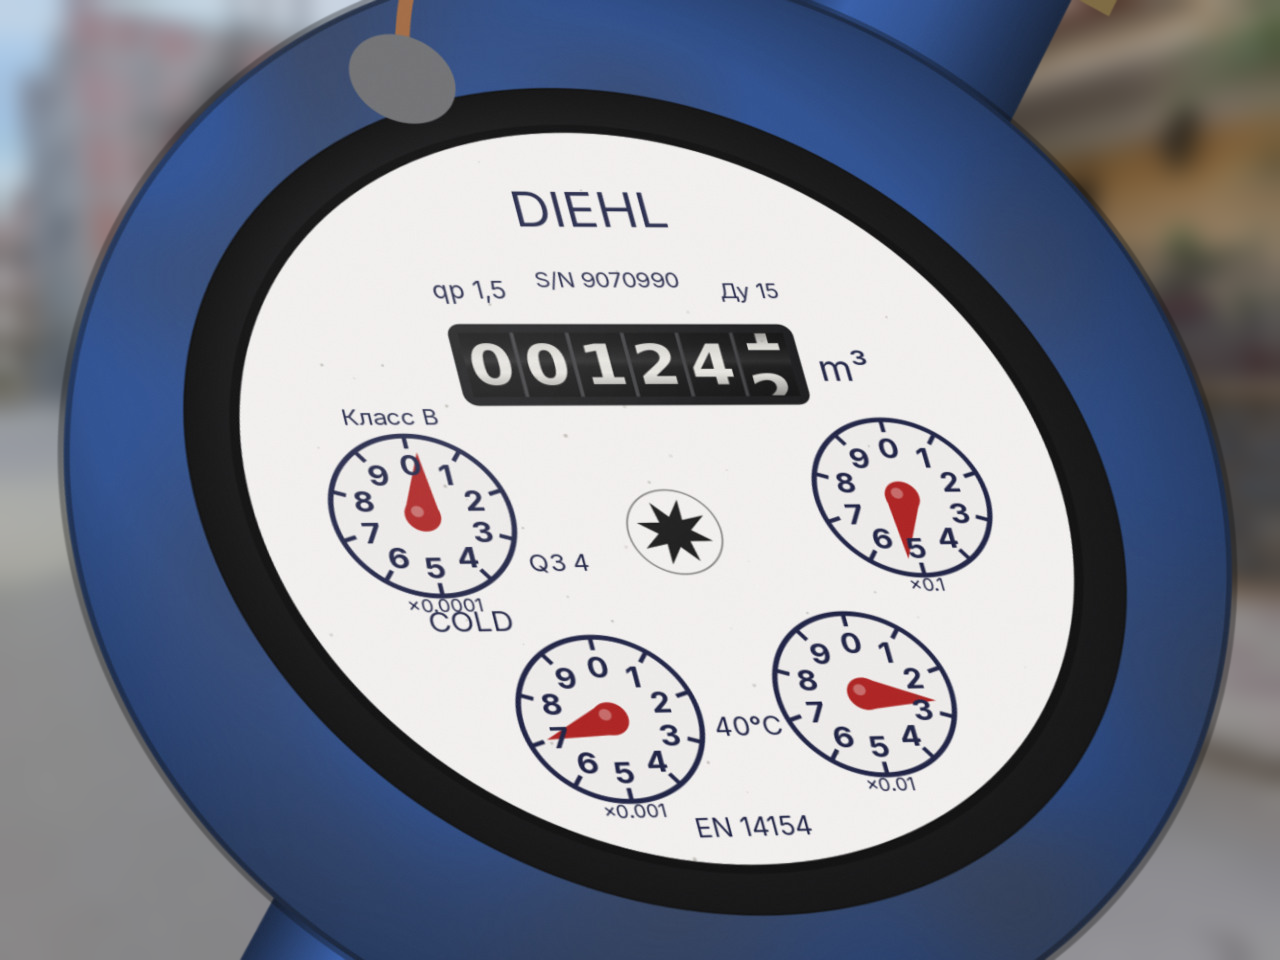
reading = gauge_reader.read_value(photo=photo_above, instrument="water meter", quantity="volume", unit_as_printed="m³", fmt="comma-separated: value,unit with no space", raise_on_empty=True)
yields 1241.5270,m³
